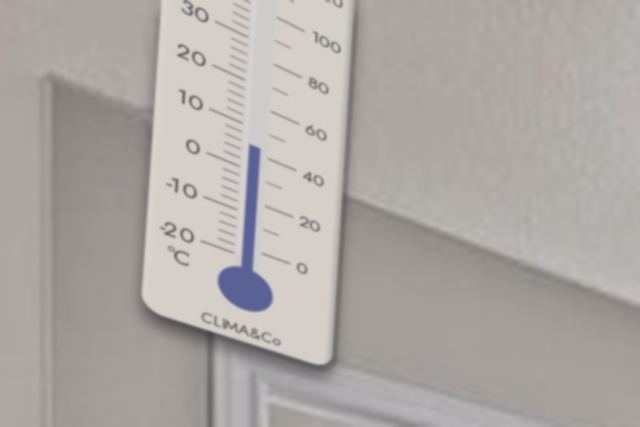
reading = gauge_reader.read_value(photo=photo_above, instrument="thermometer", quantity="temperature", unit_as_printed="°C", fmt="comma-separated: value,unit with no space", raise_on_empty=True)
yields 6,°C
